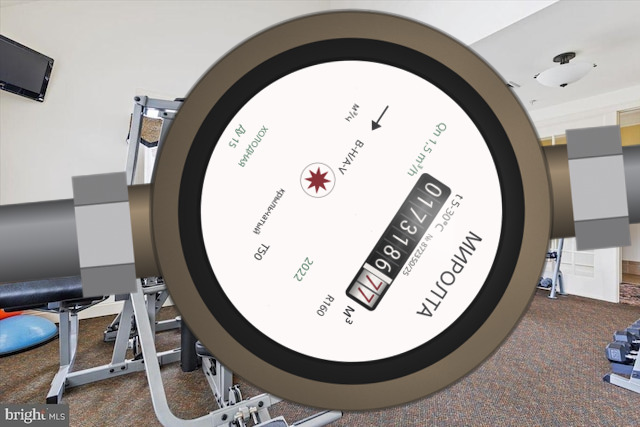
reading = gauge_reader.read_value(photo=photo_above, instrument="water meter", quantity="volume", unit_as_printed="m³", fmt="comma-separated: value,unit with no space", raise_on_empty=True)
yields 173186.77,m³
